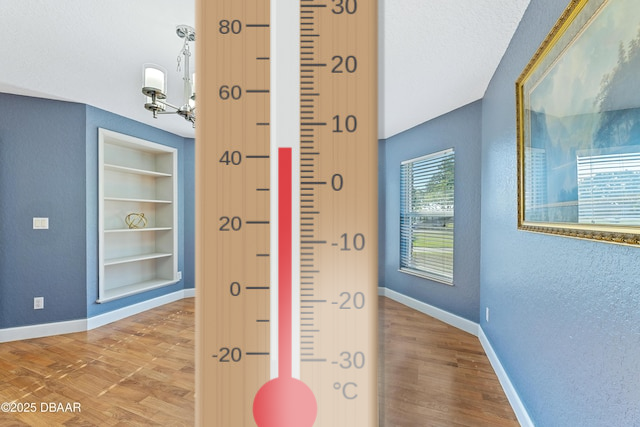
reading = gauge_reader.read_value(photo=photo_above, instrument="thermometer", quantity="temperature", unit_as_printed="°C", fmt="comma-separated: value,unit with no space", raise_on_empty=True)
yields 6,°C
